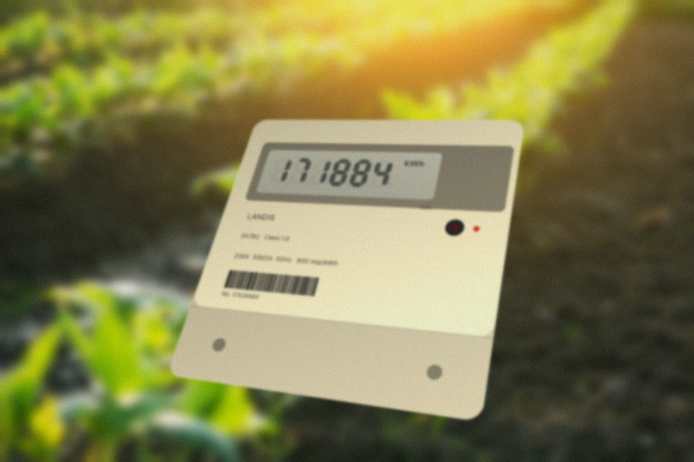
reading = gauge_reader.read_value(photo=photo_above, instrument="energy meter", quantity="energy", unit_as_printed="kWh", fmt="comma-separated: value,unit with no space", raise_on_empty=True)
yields 171884,kWh
